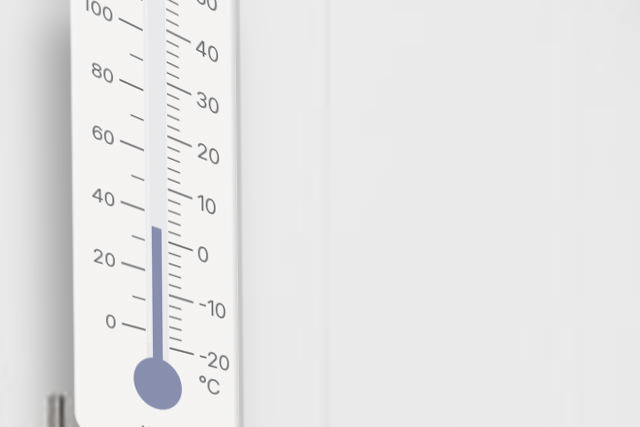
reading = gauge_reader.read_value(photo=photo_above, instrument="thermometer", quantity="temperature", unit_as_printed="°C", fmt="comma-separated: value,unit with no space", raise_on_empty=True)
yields 2,°C
